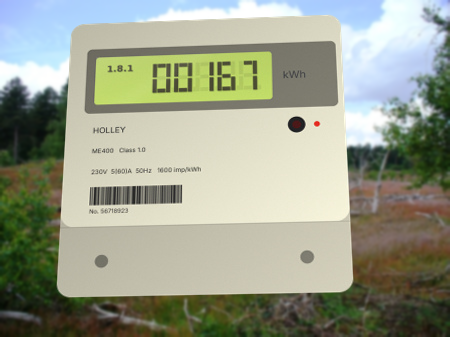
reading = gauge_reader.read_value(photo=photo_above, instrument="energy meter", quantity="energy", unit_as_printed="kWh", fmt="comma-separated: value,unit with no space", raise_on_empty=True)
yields 167,kWh
